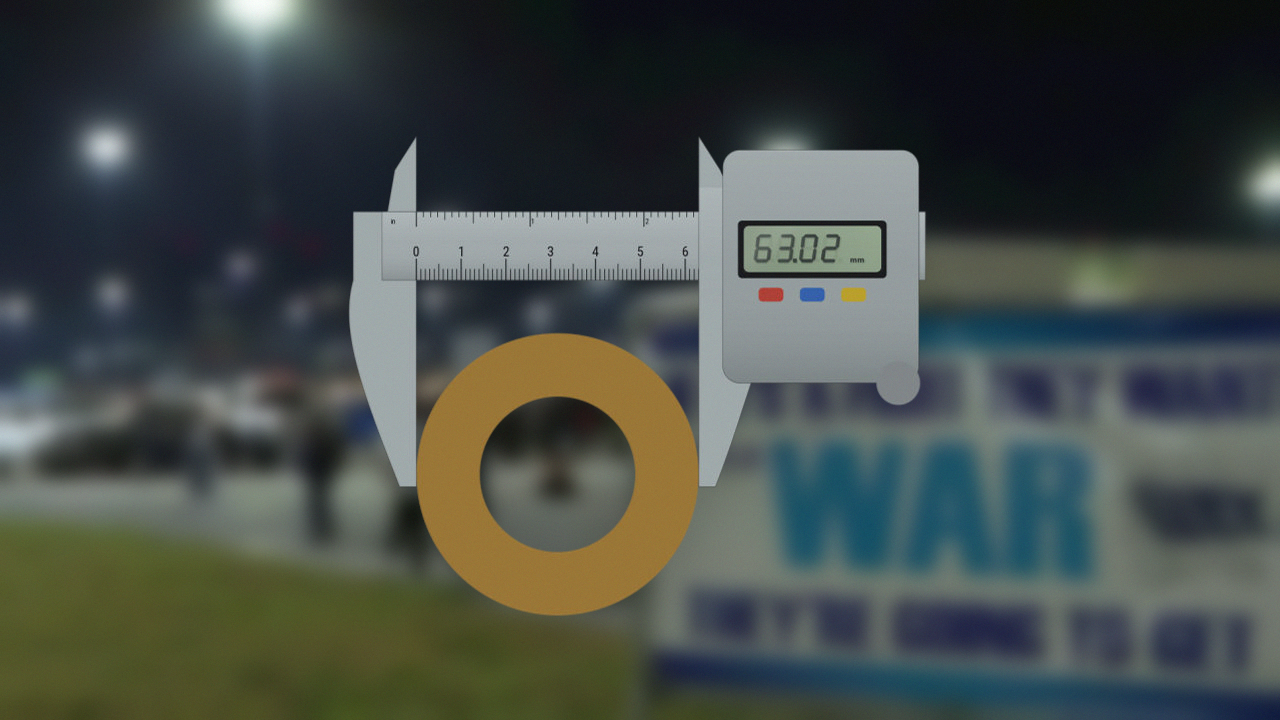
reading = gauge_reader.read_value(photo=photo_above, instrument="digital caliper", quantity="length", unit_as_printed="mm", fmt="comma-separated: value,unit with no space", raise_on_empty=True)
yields 63.02,mm
